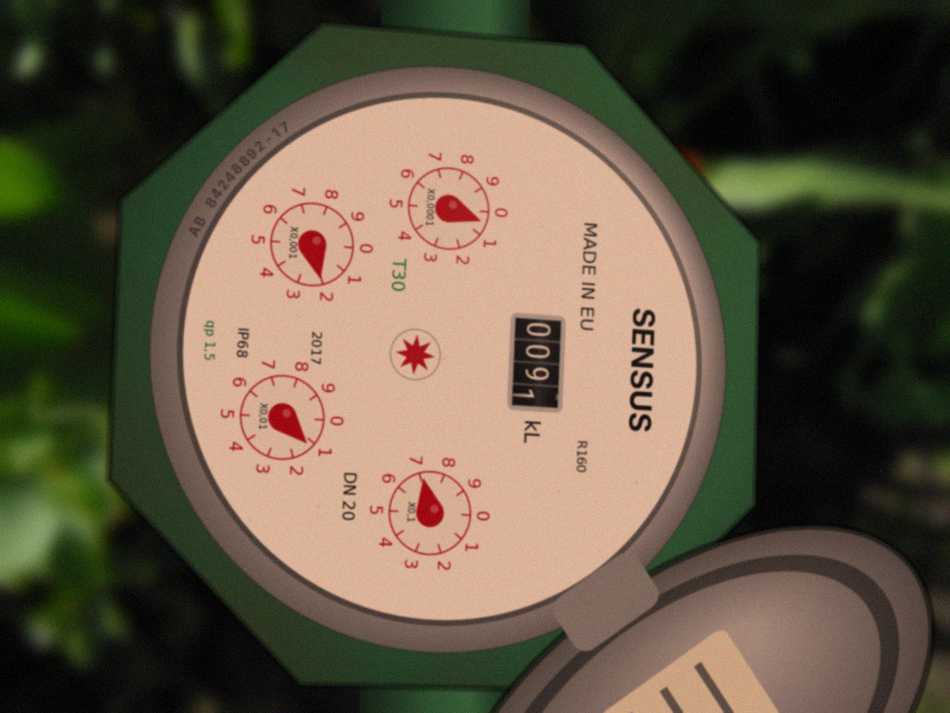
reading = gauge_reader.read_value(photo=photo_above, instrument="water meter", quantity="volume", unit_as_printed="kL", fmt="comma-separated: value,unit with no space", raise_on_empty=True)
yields 90.7120,kL
